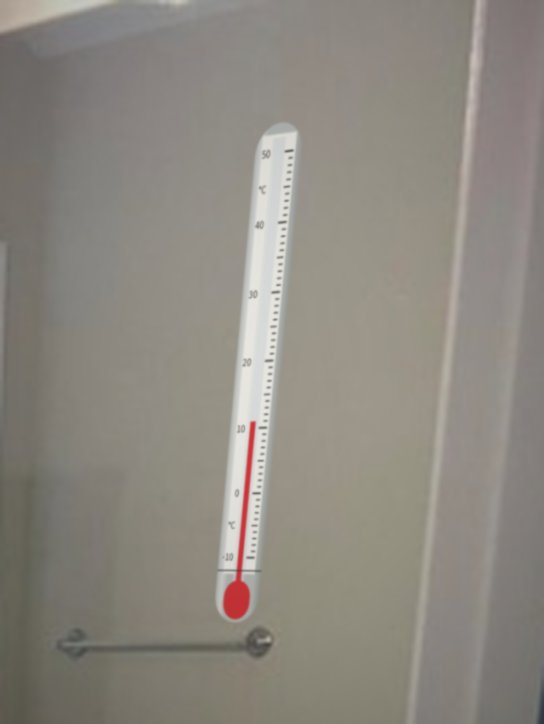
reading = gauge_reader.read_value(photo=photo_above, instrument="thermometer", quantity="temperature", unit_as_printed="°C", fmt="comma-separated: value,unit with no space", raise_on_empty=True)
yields 11,°C
